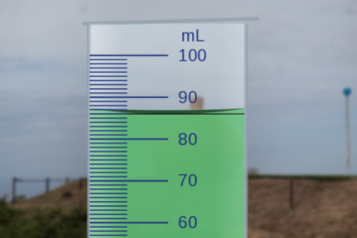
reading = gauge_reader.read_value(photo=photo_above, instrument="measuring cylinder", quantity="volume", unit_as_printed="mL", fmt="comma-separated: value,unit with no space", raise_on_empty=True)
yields 86,mL
